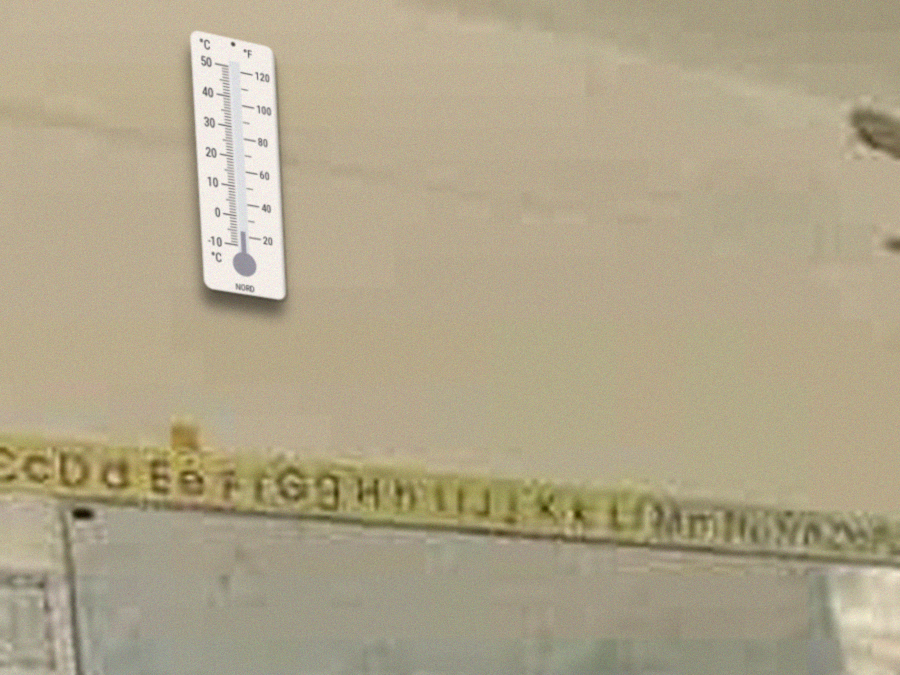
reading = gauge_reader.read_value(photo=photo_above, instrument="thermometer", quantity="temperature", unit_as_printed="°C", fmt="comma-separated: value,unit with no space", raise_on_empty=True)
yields -5,°C
